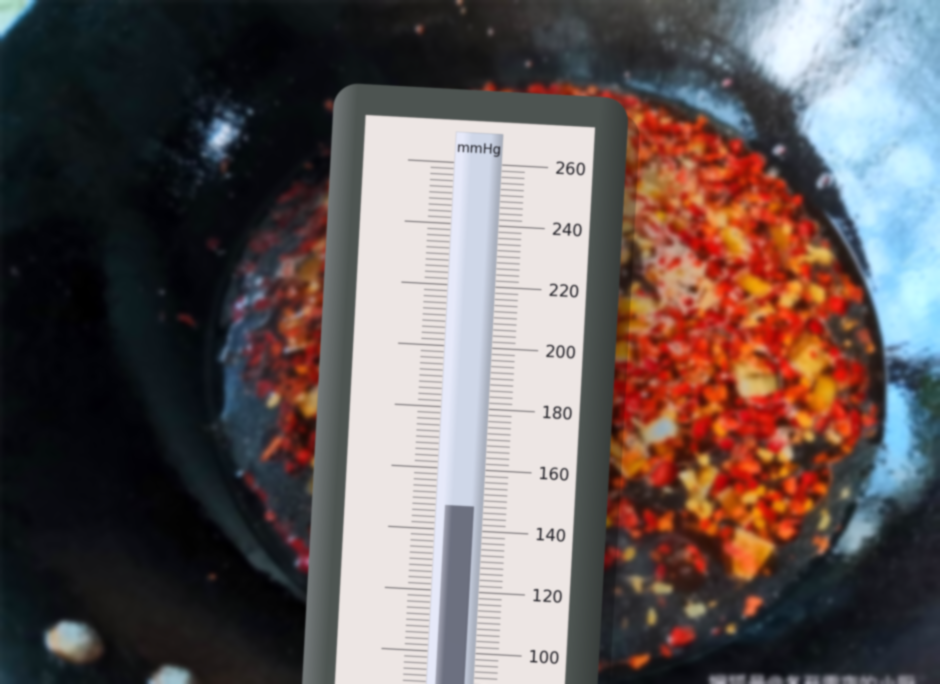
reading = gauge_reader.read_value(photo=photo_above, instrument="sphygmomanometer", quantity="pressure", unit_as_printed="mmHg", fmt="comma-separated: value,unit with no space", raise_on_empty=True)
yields 148,mmHg
